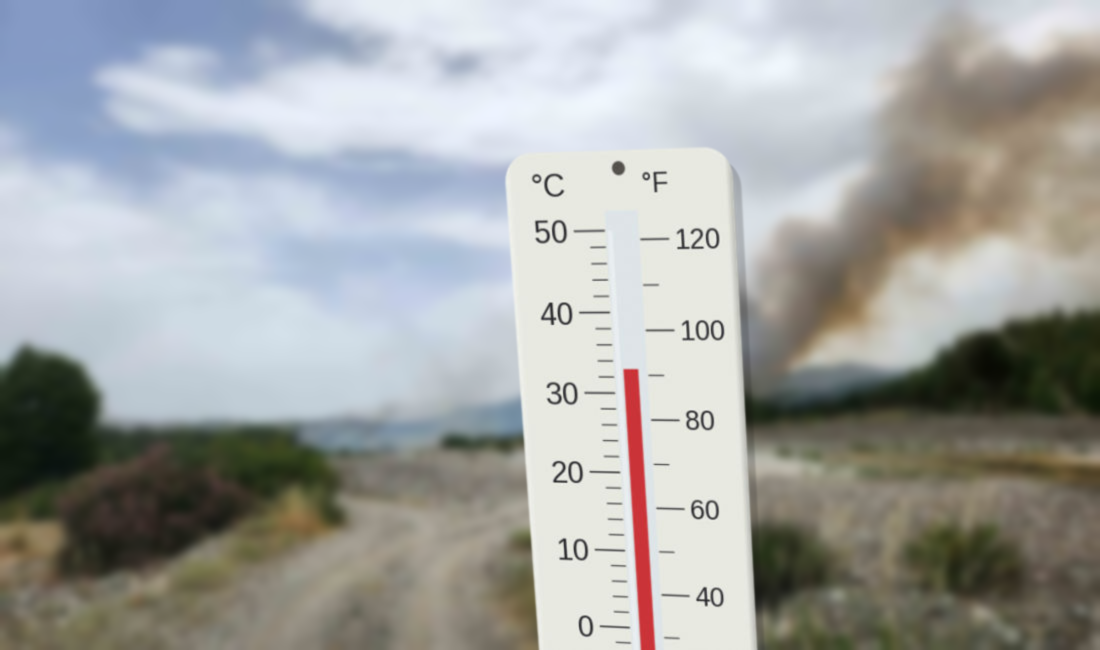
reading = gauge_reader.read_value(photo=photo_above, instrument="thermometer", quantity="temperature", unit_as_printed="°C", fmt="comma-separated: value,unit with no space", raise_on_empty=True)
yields 33,°C
